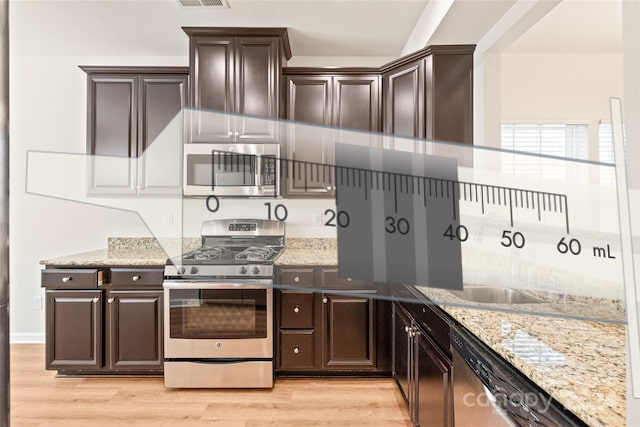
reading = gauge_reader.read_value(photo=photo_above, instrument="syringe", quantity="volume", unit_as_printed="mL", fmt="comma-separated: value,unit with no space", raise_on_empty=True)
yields 20,mL
